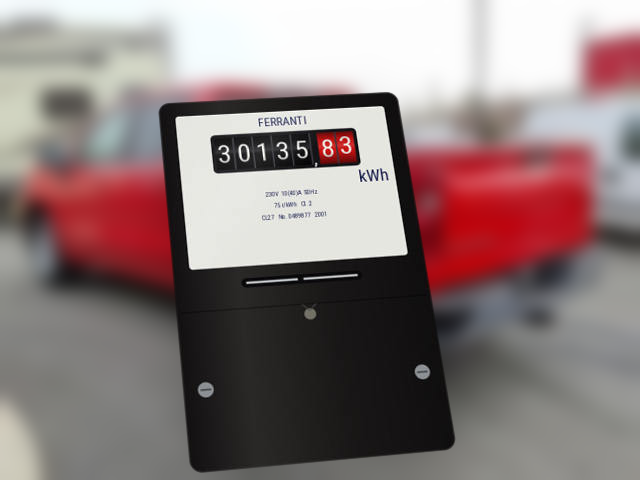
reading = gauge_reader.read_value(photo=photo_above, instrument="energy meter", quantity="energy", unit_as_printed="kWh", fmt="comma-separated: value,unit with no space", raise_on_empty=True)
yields 30135.83,kWh
